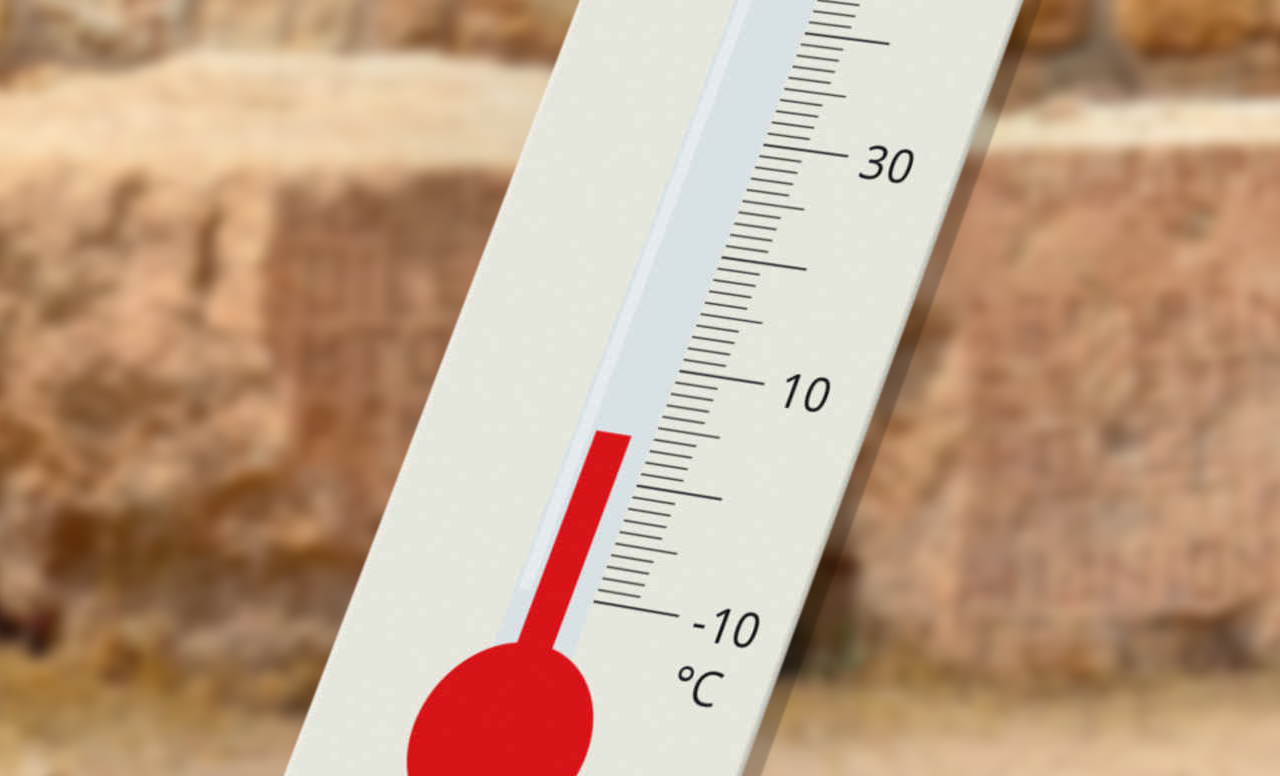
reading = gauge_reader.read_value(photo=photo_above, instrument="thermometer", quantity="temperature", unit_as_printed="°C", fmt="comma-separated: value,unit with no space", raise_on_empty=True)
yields 4,°C
